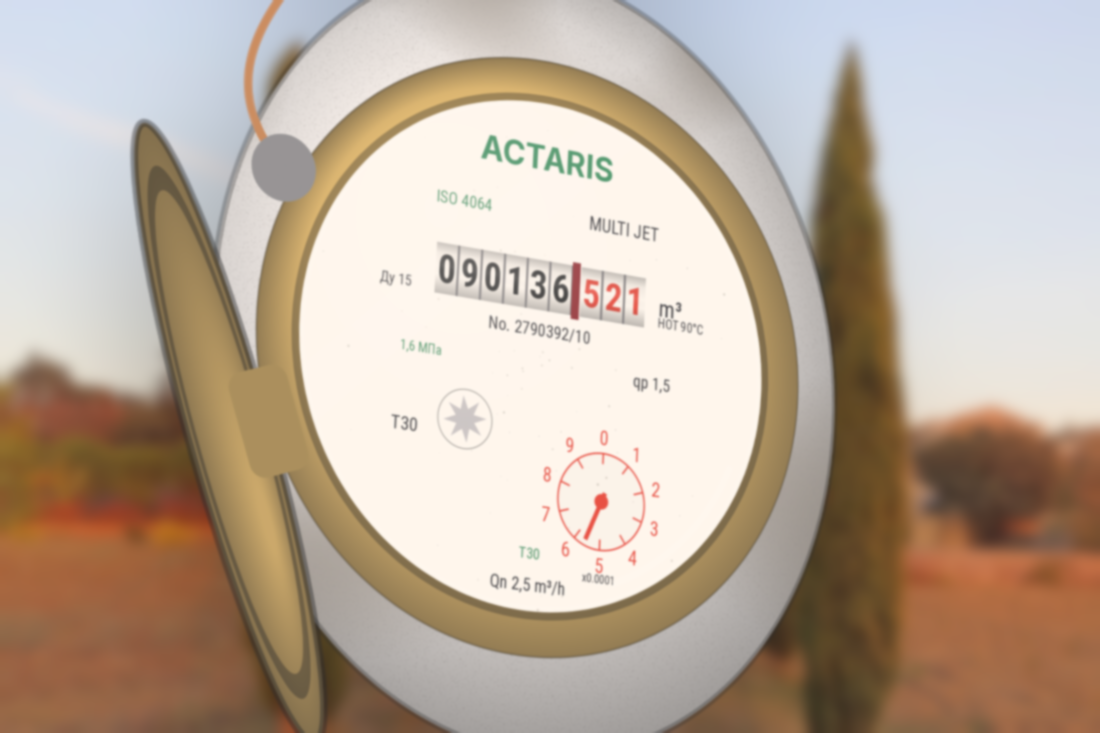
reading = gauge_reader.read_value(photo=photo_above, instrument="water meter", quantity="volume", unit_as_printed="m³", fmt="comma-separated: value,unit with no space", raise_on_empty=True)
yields 90136.5215,m³
